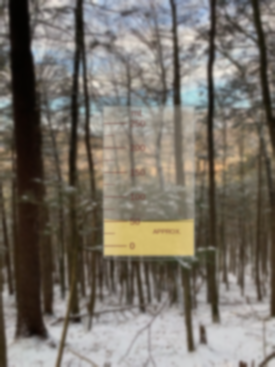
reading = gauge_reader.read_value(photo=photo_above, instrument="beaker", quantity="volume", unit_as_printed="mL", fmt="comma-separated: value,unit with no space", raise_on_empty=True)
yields 50,mL
